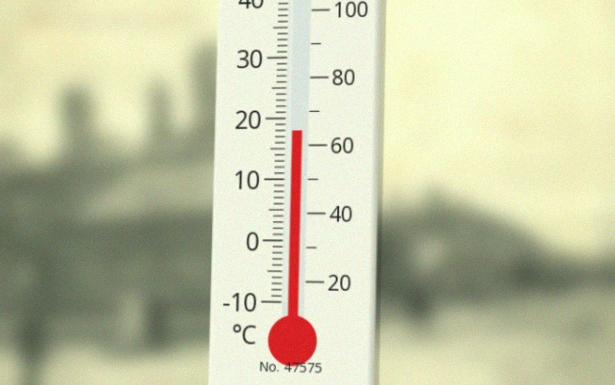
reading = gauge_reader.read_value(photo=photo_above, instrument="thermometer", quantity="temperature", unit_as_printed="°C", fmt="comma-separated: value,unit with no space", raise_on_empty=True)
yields 18,°C
